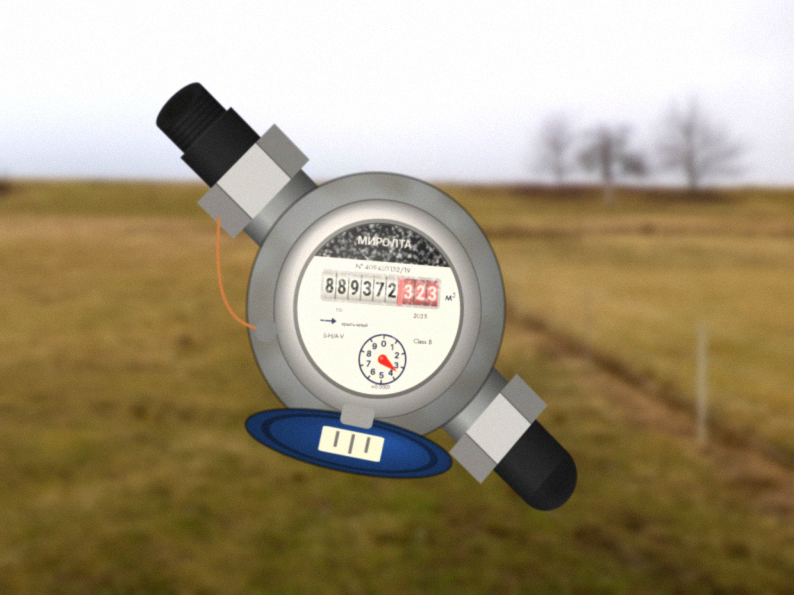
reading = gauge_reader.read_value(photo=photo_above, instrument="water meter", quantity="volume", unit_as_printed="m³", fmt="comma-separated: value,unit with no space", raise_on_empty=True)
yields 889372.3233,m³
